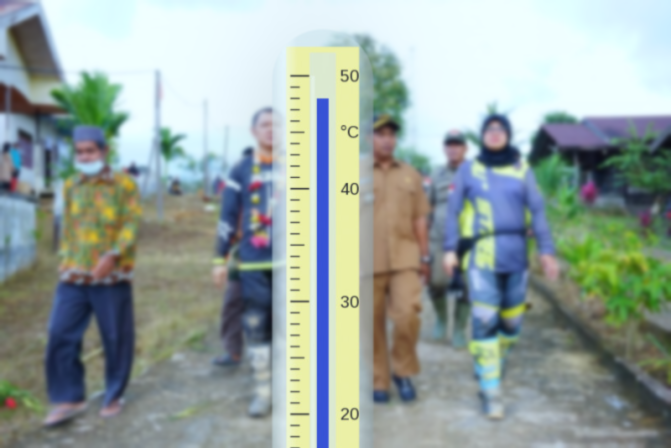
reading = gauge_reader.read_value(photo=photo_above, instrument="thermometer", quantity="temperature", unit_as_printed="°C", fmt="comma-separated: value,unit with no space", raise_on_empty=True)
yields 48,°C
